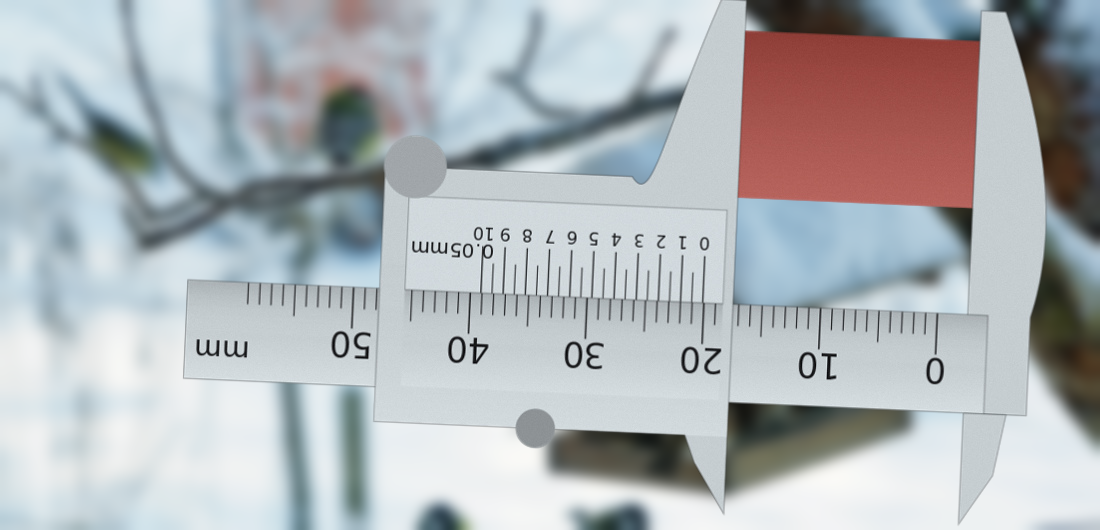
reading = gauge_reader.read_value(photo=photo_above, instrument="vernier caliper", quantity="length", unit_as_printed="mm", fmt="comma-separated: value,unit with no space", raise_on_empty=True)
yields 20.1,mm
